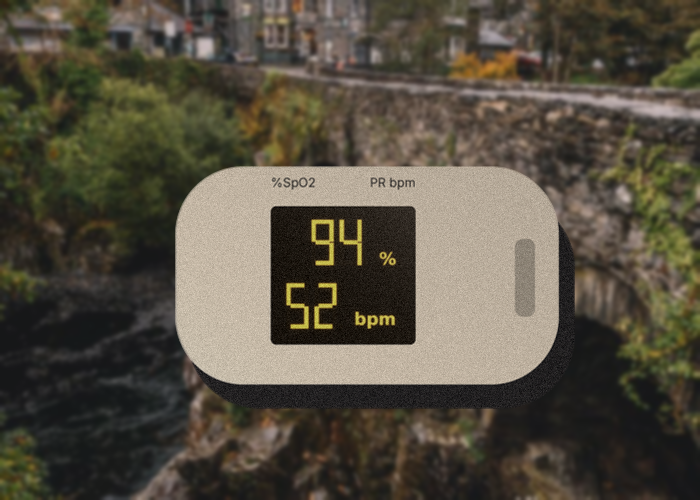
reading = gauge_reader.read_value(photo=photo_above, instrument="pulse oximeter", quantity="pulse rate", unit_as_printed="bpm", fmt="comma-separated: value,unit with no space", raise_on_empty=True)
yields 52,bpm
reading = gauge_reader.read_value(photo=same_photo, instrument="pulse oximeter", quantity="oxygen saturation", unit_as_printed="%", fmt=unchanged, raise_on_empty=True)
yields 94,%
